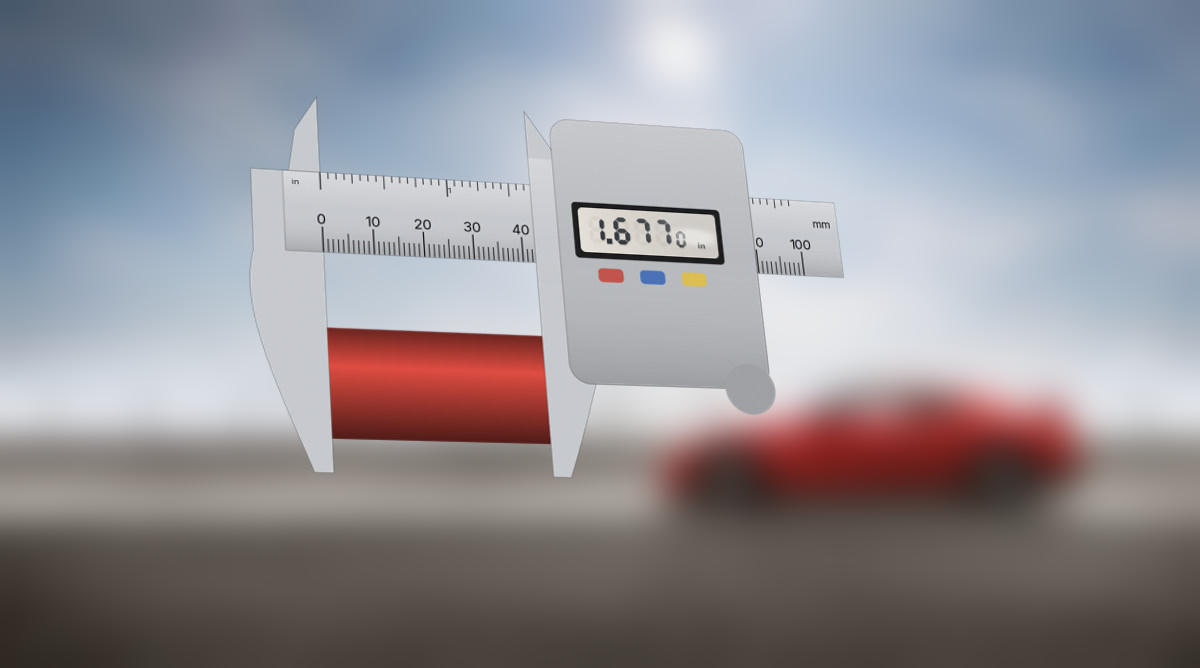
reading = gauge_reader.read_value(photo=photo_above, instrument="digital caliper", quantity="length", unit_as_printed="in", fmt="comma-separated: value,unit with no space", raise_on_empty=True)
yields 1.6770,in
